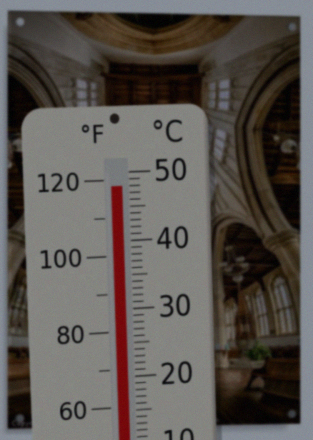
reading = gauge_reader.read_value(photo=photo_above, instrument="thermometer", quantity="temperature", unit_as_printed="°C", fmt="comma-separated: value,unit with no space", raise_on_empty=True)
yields 48,°C
